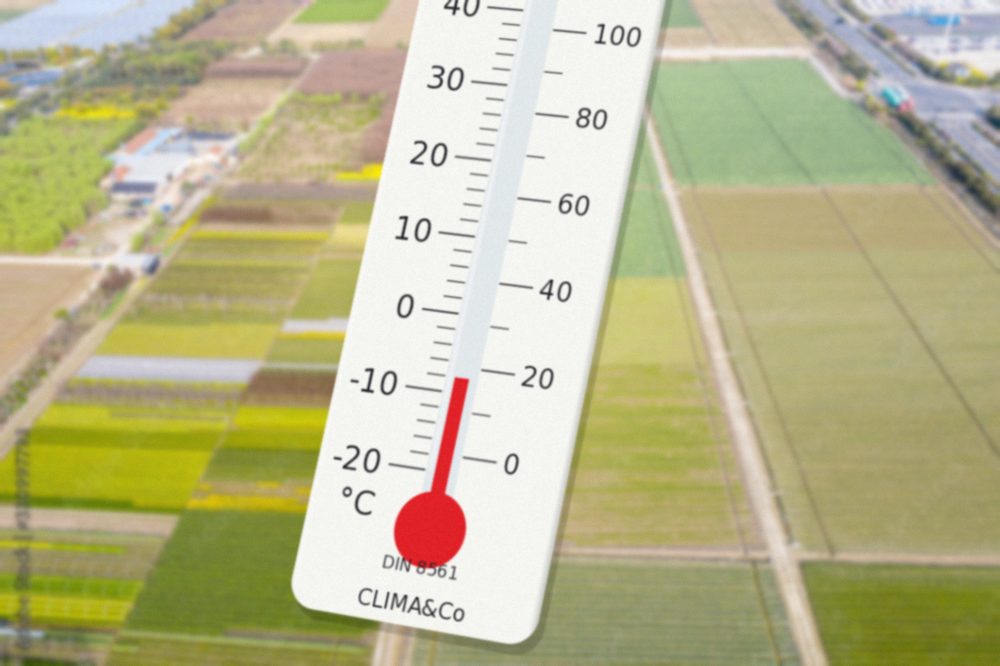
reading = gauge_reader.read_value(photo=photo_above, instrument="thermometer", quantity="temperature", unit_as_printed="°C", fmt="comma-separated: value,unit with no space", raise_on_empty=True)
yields -8,°C
